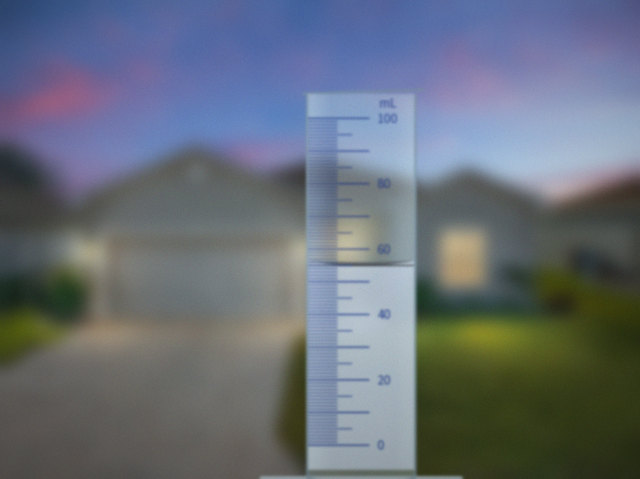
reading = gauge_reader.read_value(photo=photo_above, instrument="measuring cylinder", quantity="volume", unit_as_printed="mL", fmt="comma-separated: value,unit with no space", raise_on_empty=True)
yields 55,mL
